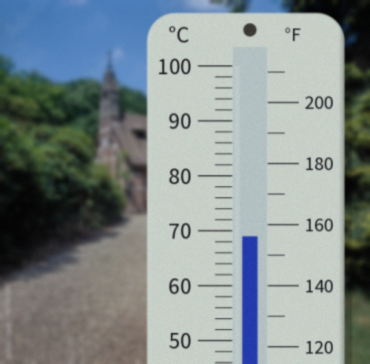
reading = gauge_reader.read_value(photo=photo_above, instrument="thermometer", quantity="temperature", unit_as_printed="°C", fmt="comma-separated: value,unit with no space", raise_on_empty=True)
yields 69,°C
